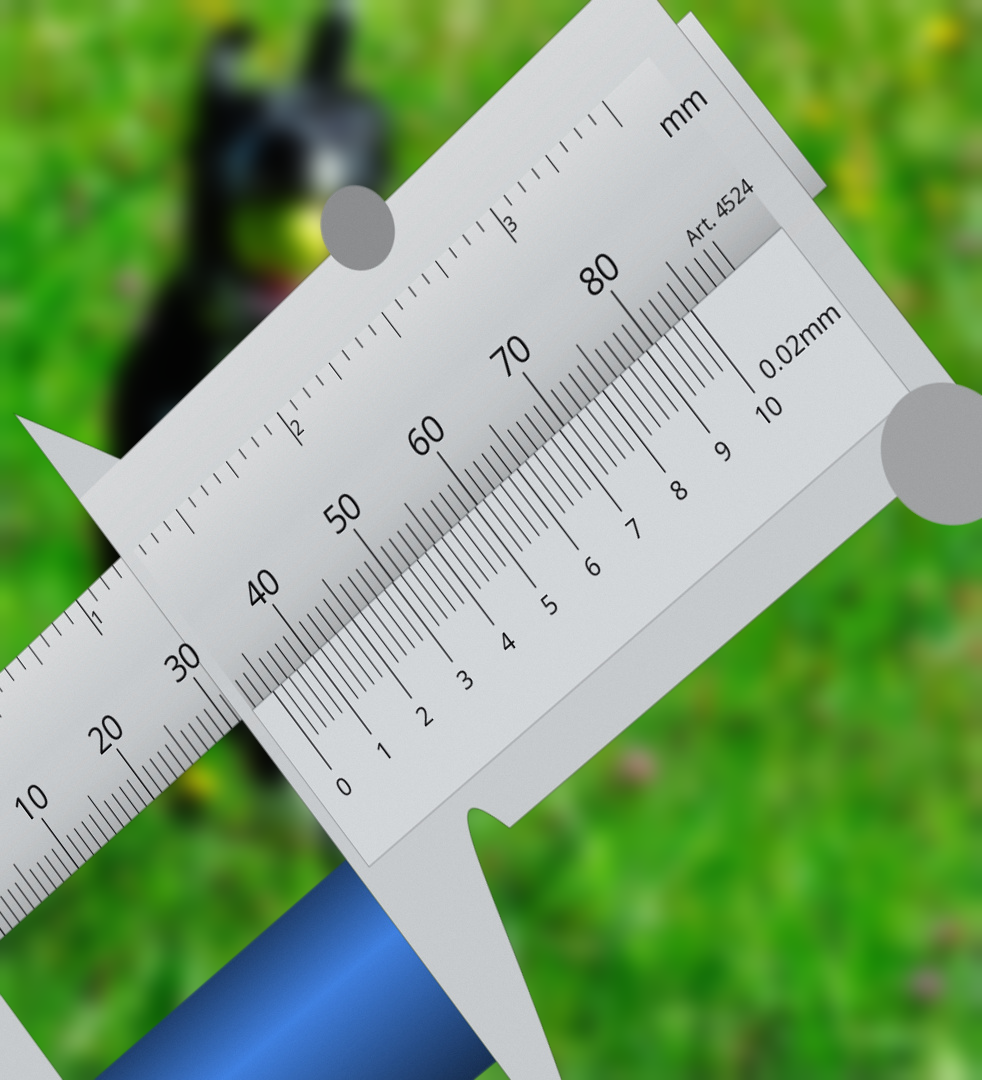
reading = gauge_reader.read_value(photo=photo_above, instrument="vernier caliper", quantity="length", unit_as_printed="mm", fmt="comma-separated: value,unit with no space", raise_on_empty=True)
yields 35.2,mm
